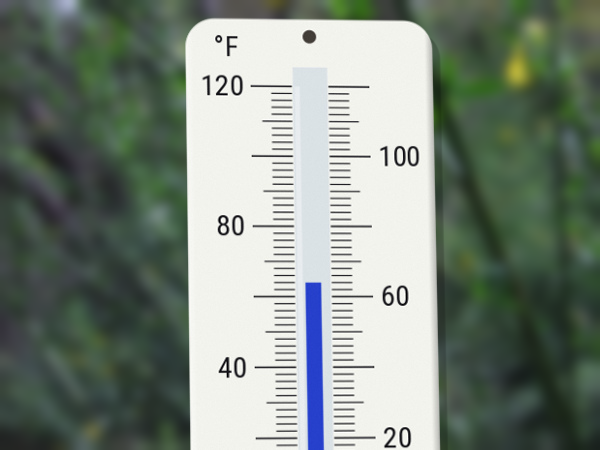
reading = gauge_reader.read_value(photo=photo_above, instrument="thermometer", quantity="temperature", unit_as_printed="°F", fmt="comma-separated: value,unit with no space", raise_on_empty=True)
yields 64,°F
